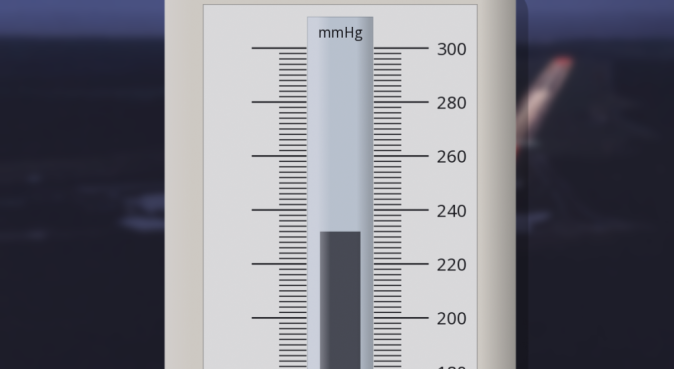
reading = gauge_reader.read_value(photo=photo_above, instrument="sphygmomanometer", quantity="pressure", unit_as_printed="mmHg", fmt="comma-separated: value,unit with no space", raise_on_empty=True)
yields 232,mmHg
